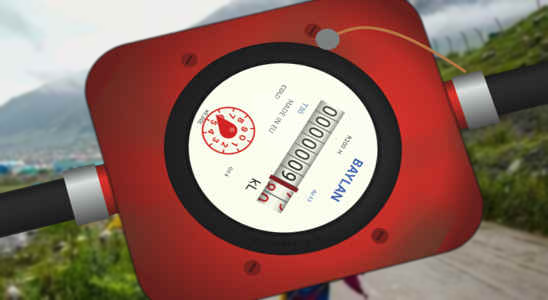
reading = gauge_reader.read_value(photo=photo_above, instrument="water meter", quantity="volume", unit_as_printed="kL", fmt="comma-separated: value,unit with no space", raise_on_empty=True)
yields 9.795,kL
